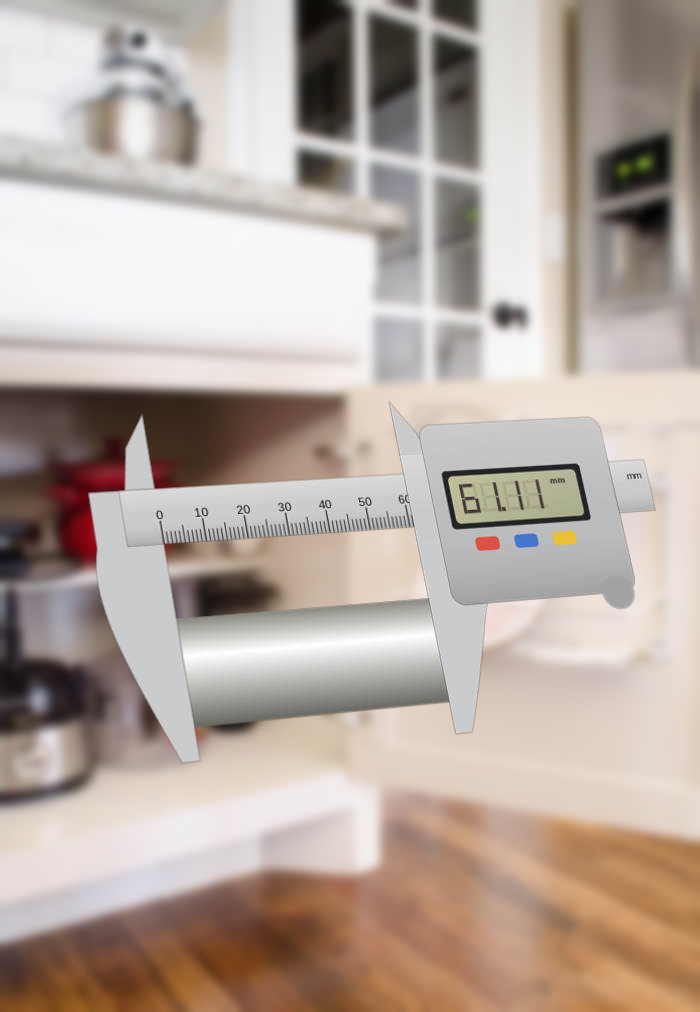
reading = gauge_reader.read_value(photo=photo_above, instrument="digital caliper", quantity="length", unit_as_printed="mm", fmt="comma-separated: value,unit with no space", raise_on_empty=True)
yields 61.11,mm
